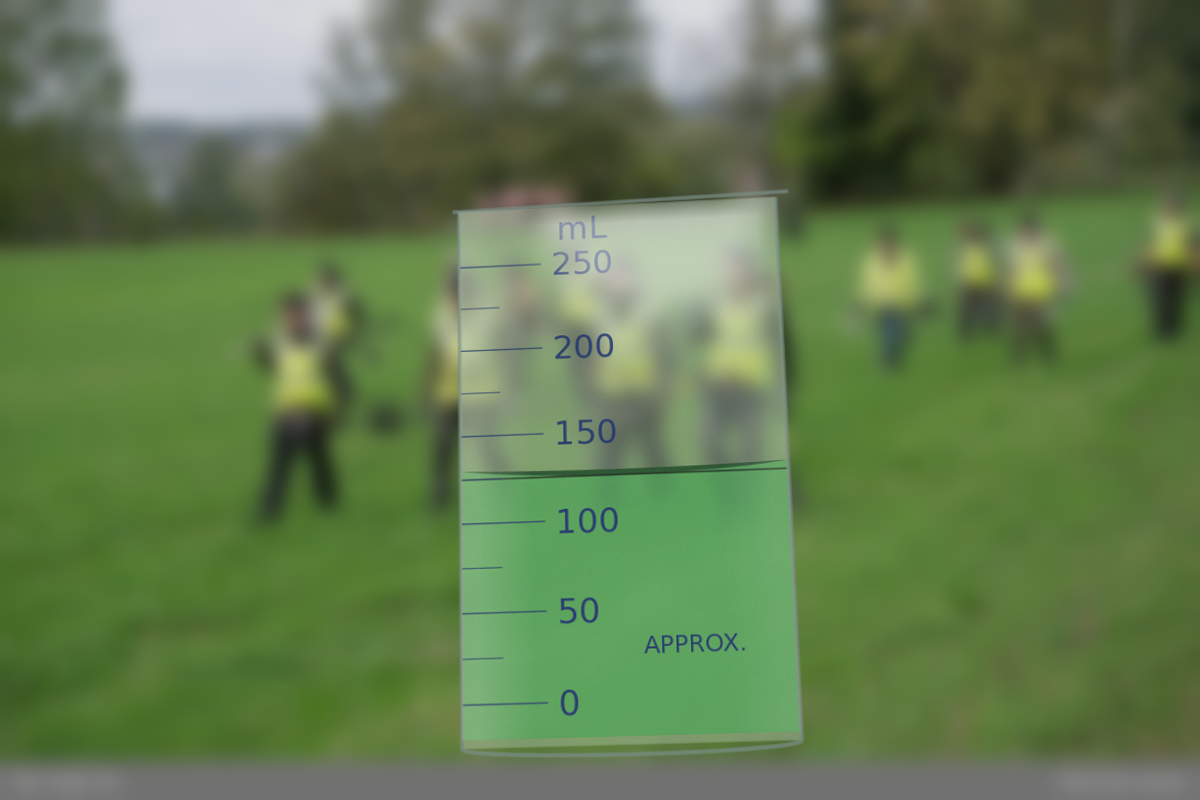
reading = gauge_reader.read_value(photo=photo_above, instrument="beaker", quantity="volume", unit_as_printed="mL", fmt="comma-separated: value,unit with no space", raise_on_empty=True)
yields 125,mL
